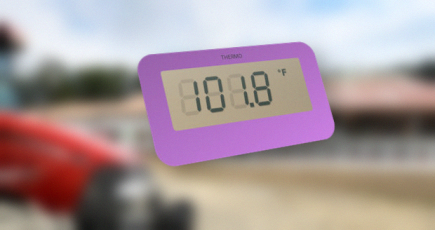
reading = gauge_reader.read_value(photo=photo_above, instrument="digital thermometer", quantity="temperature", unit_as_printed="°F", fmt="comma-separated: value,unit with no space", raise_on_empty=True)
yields 101.8,°F
